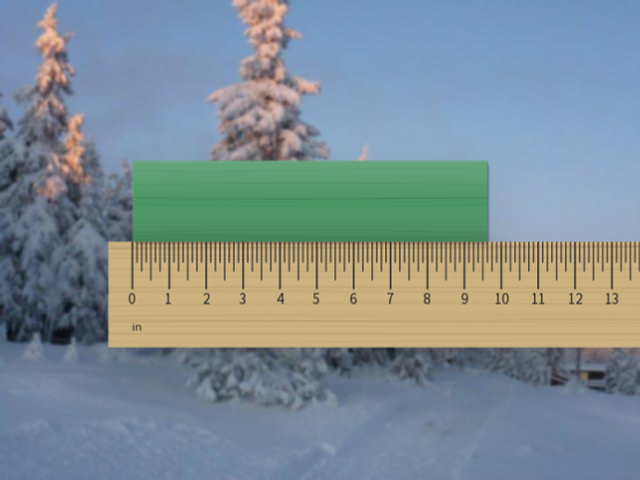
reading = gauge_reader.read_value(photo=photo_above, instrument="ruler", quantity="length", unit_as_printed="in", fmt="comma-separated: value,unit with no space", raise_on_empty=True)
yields 9.625,in
